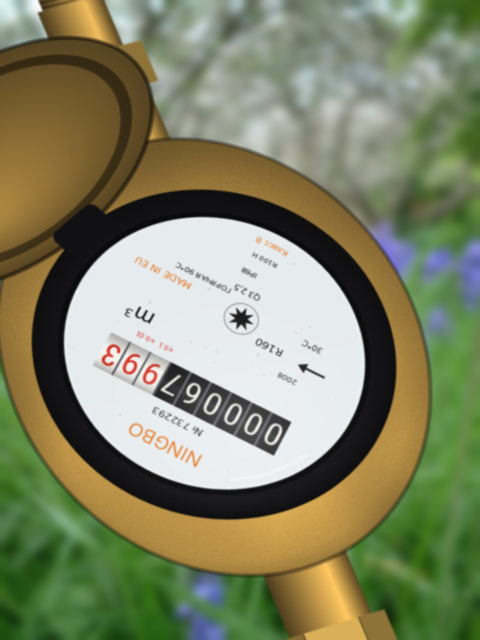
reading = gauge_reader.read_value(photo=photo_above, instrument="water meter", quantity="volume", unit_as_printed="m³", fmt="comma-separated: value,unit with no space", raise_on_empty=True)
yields 67.993,m³
